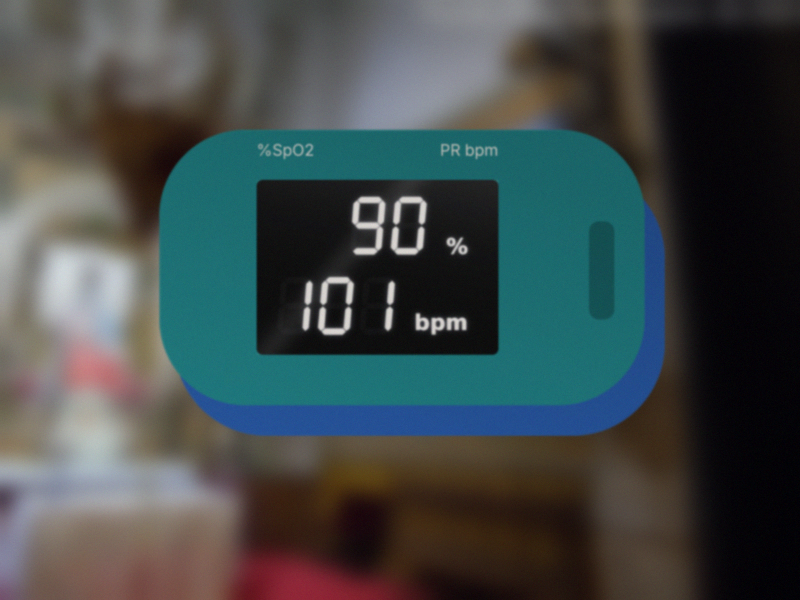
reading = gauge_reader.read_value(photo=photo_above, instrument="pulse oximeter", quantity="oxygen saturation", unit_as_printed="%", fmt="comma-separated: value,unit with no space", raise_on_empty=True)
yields 90,%
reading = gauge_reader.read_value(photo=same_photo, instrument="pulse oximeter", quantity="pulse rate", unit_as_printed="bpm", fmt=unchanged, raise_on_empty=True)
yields 101,bpm
